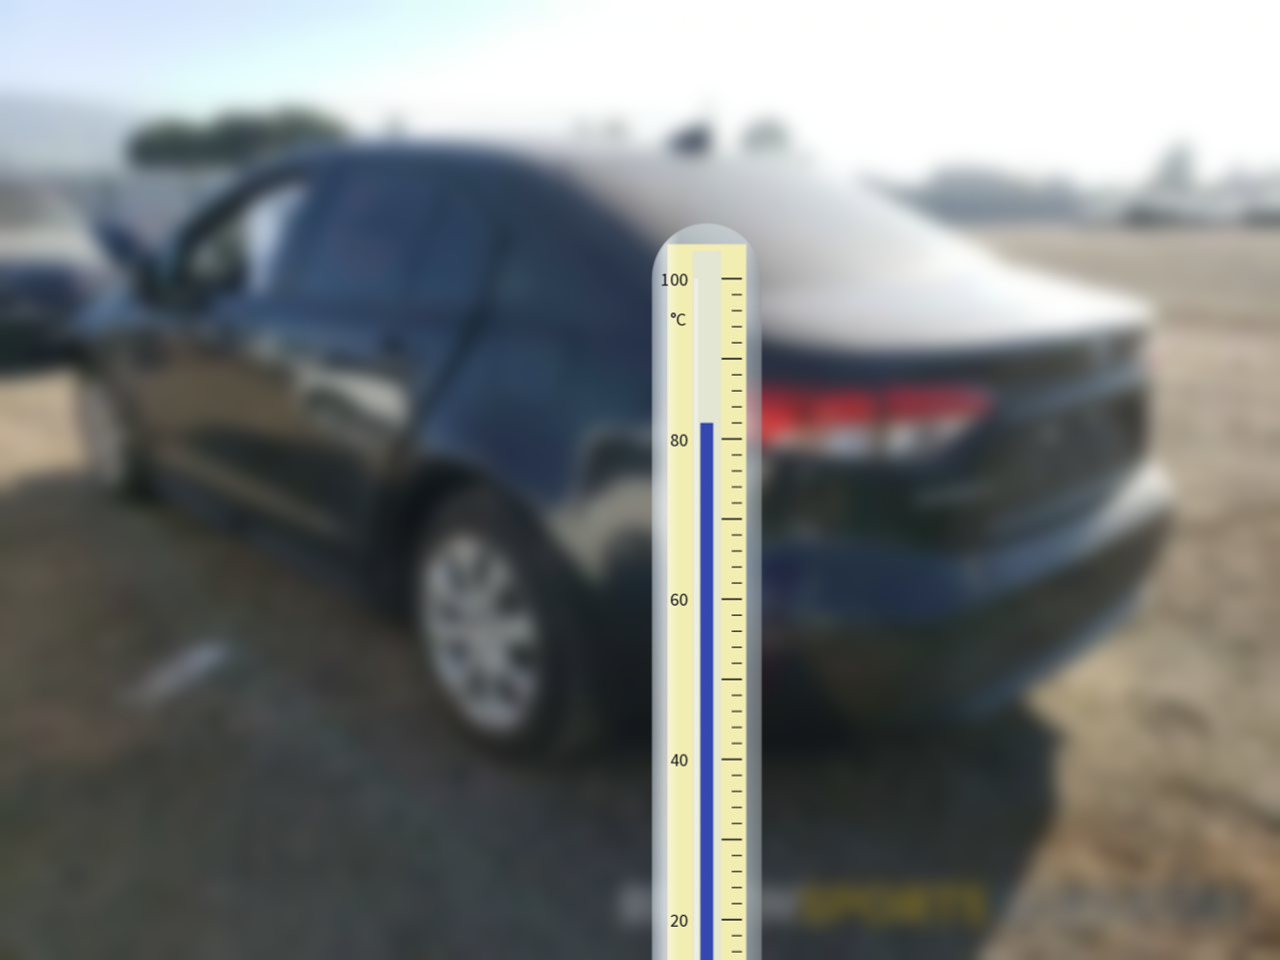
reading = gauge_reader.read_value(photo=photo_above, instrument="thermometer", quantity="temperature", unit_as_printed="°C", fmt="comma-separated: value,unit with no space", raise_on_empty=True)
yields 82,°C
